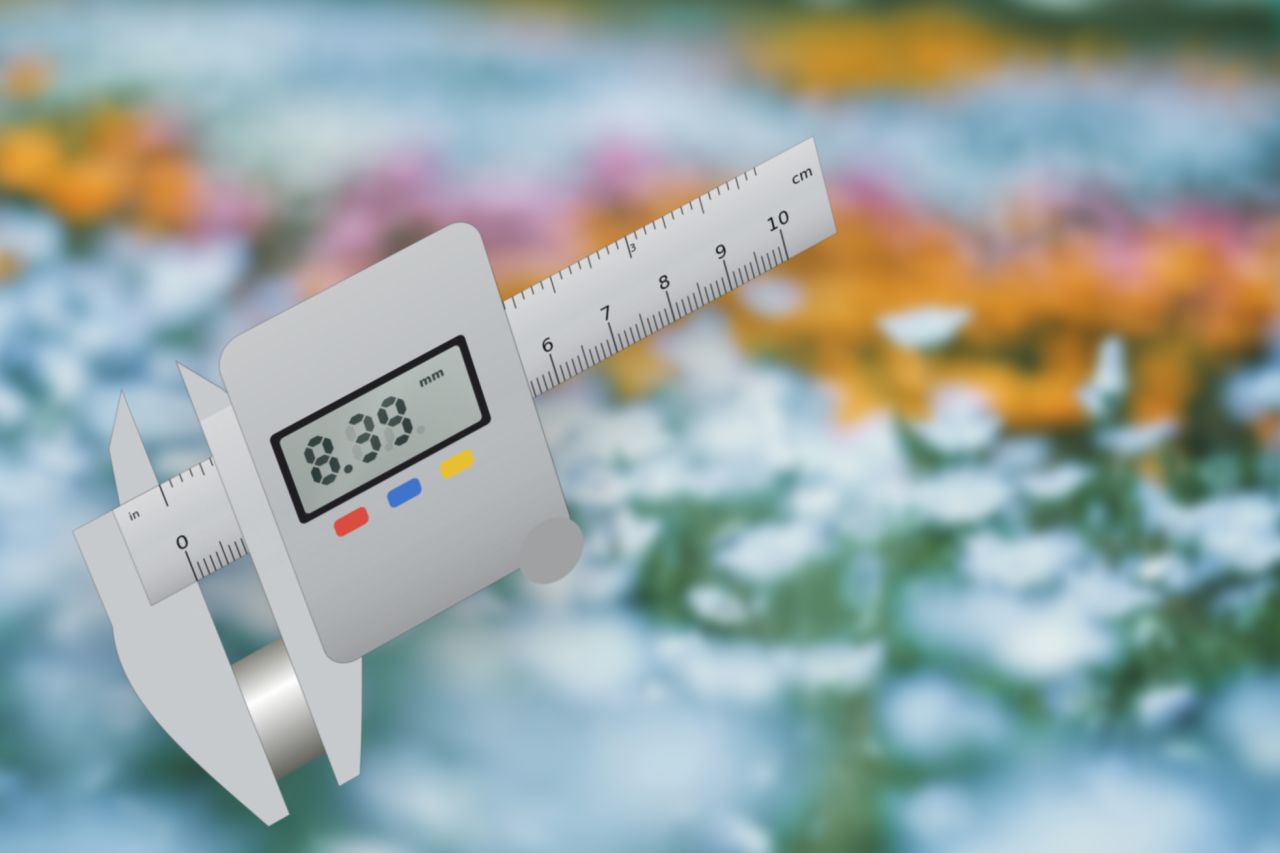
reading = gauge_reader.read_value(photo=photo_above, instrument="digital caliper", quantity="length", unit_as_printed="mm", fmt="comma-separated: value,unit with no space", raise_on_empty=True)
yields 8.39,mm
